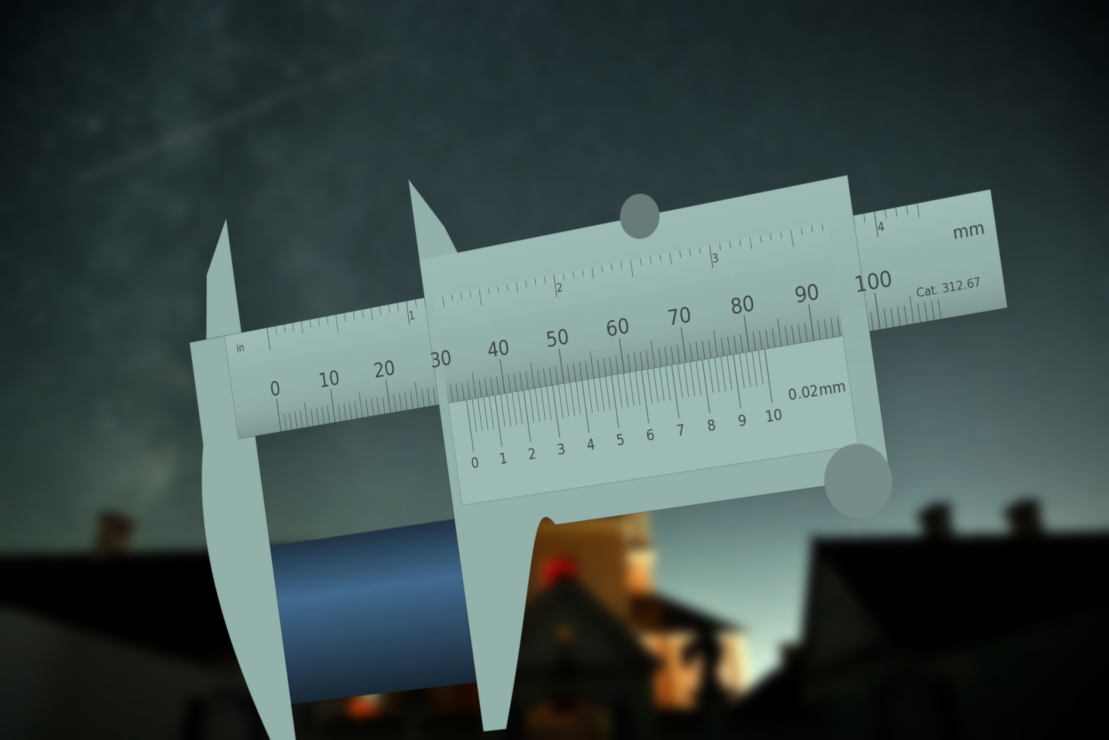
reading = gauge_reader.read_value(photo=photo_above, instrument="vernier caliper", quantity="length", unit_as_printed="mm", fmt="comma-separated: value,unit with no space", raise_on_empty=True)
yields 33.4,mm
